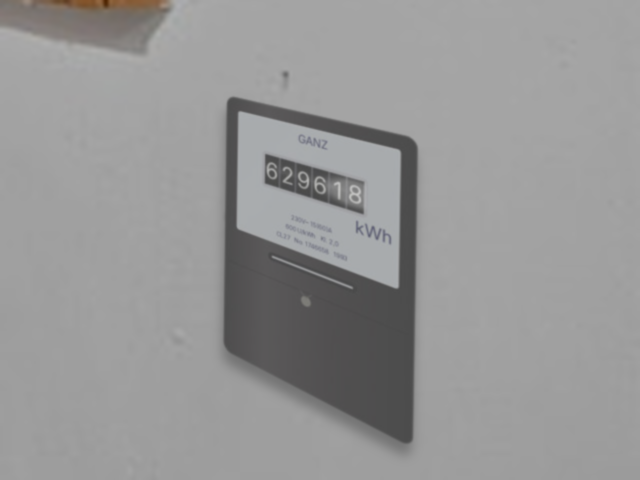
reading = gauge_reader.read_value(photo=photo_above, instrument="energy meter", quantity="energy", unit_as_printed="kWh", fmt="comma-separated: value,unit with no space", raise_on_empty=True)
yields 629618,kWh
